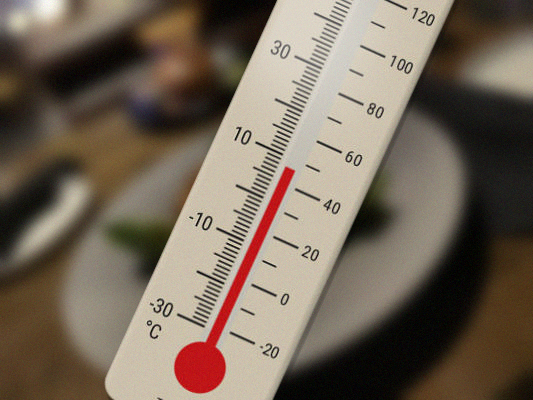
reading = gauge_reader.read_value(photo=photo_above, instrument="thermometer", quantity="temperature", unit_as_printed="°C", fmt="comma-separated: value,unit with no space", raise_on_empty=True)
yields 8,°C
